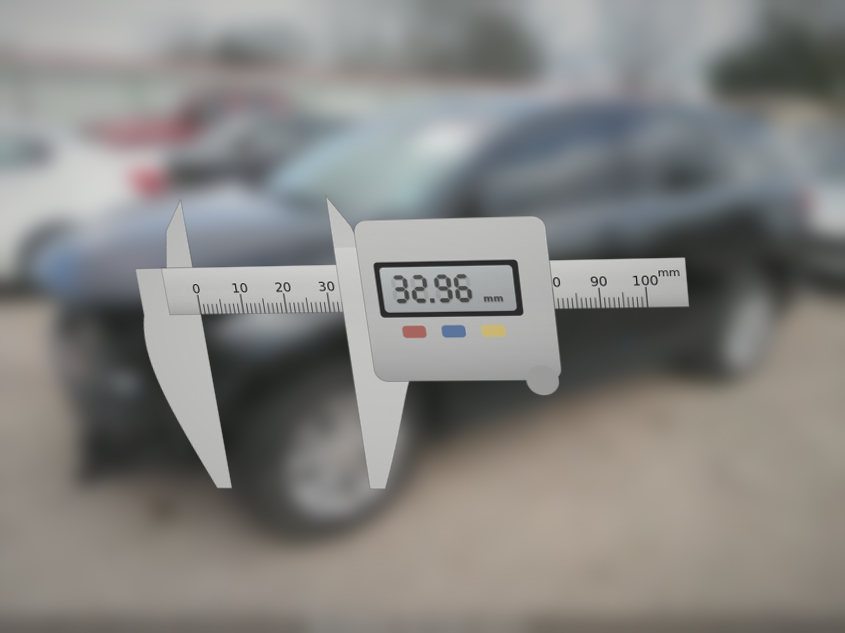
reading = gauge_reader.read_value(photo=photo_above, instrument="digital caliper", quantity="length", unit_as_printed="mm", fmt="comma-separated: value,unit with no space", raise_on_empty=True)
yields 32.96,mm
